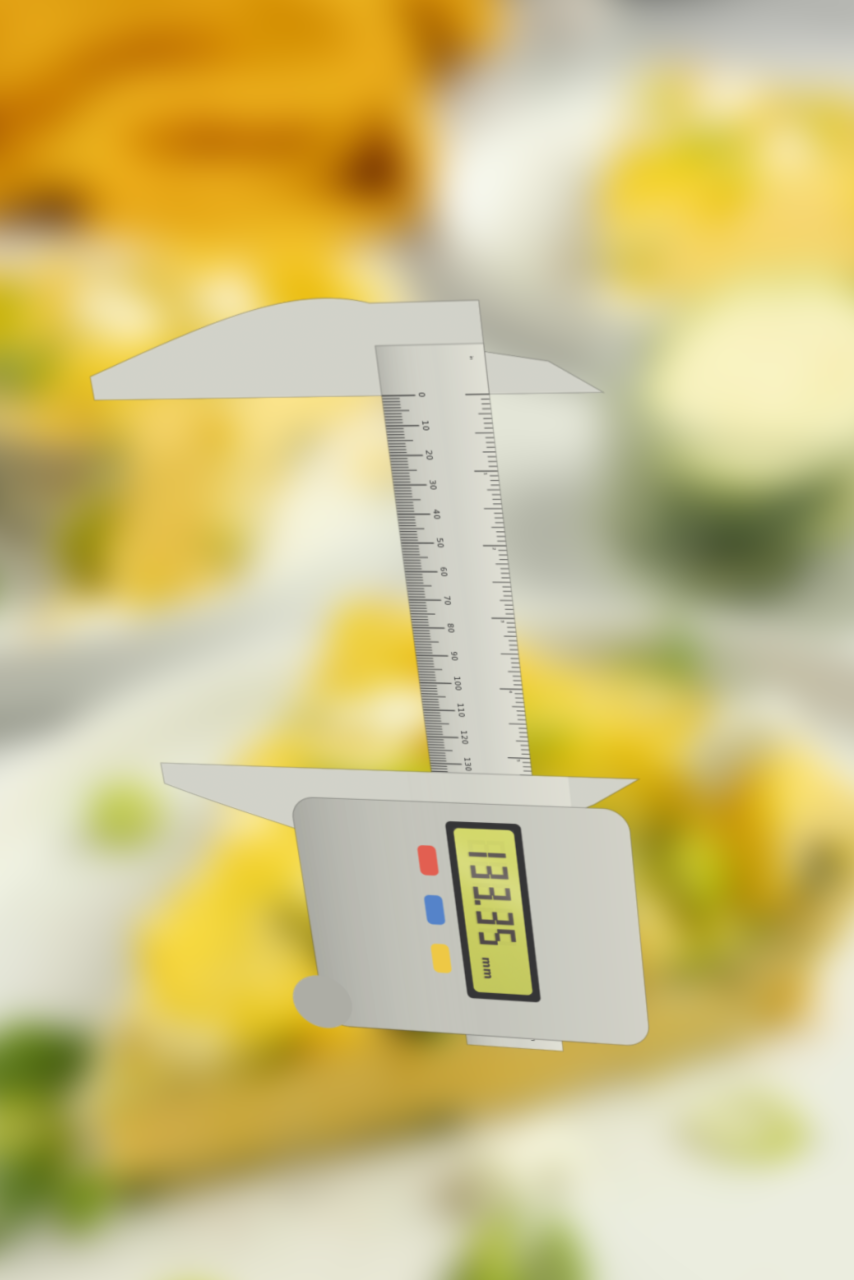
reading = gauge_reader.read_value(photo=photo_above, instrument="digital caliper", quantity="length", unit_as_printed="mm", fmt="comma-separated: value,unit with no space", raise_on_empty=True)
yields 133.35,mm
